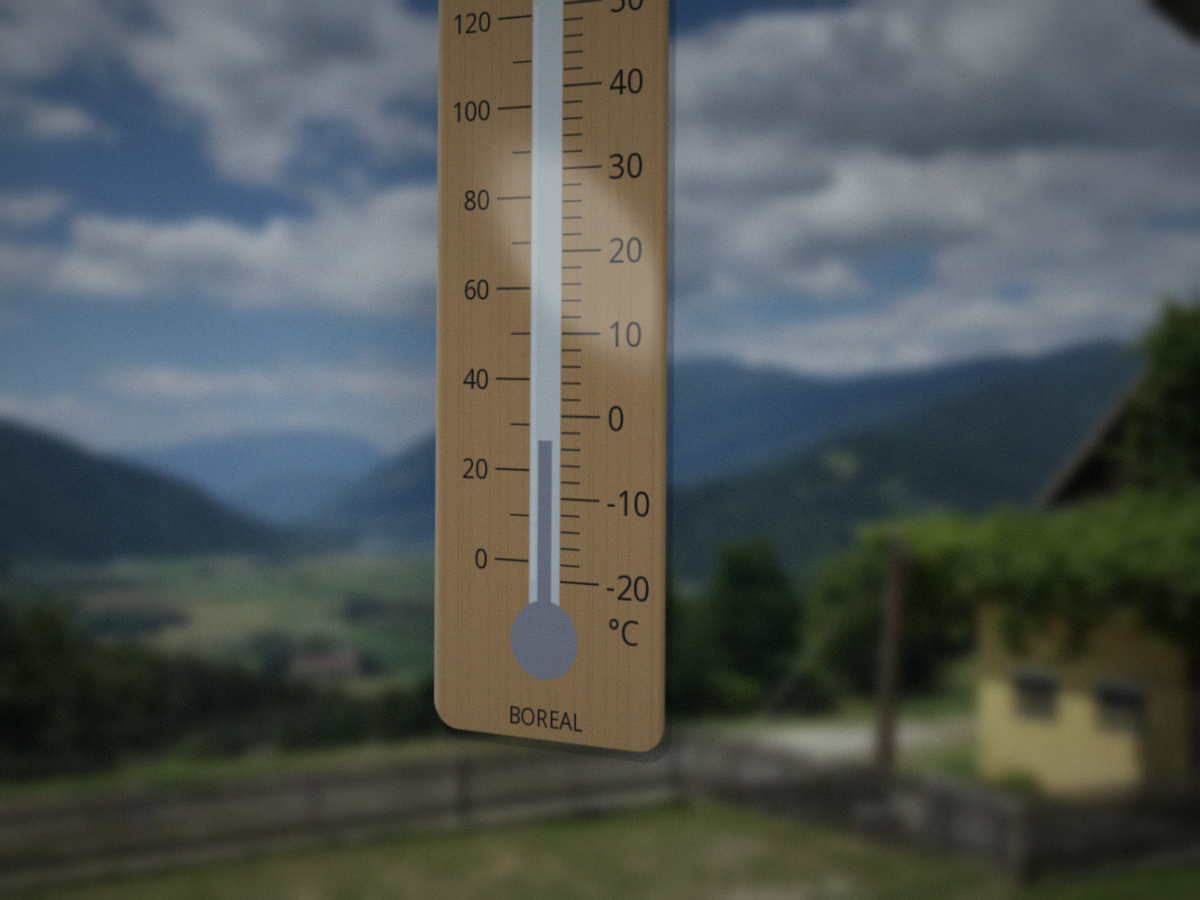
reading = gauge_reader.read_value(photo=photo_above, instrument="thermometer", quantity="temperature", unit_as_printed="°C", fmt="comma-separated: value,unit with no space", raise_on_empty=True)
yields -3,°C
